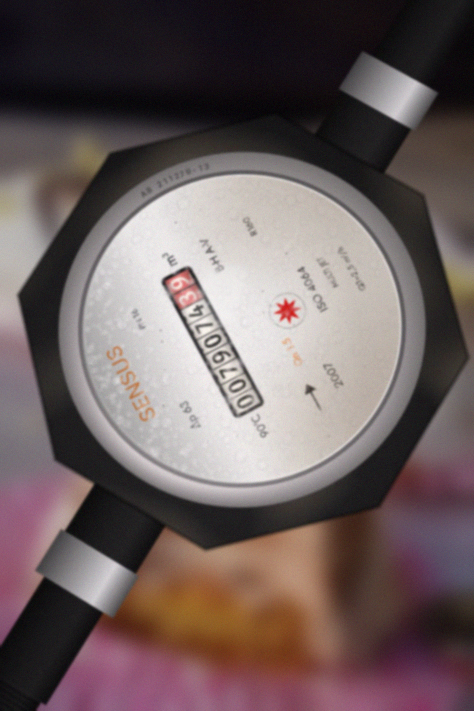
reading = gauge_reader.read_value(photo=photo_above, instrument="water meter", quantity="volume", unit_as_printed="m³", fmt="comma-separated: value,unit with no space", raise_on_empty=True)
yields 79074.39,m³
